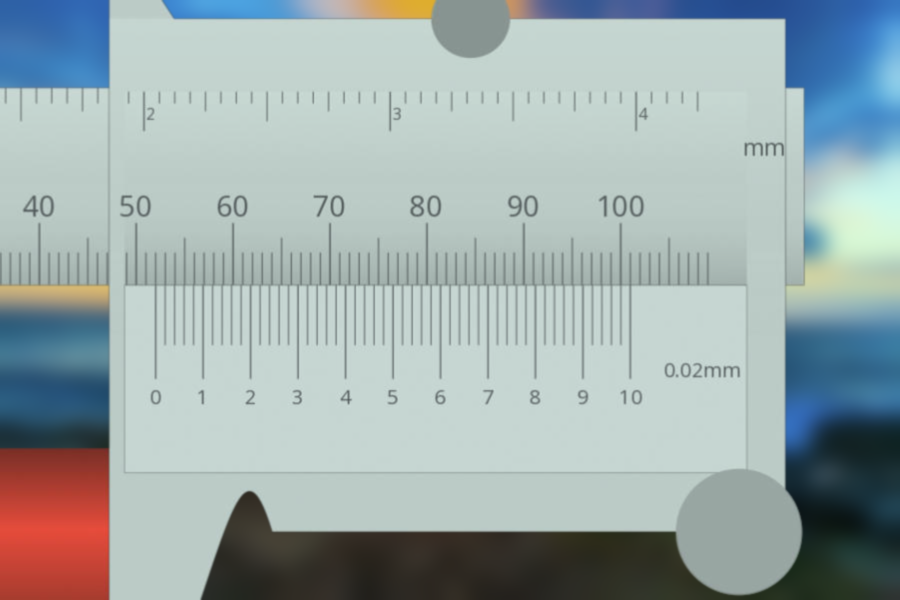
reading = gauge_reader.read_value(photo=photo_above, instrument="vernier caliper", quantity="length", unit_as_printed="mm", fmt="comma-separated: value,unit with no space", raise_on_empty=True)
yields 52.0,mm
